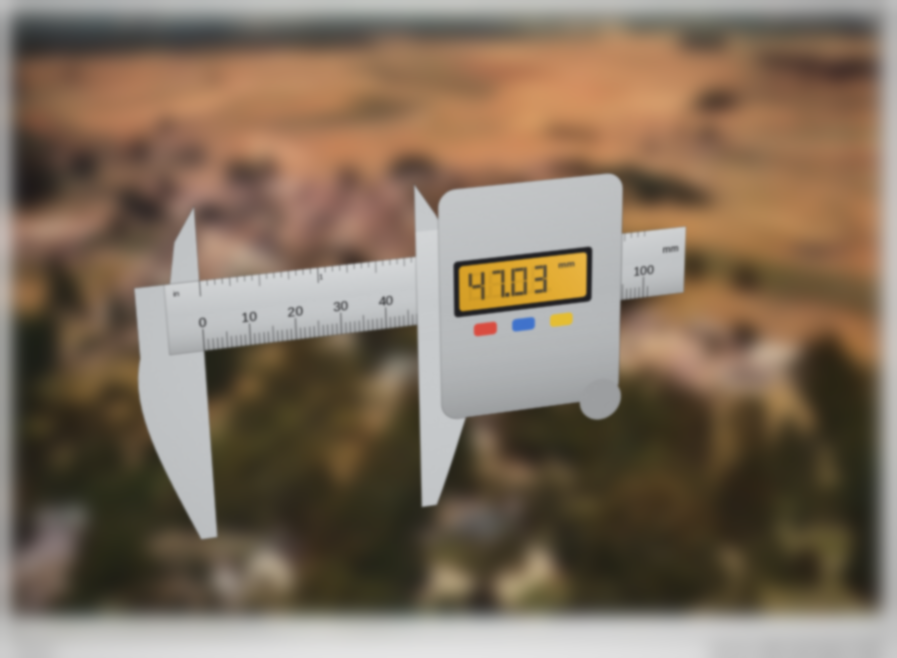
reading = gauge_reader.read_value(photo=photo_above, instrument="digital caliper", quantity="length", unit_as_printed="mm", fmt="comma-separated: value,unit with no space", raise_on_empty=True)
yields 47.03,mm
